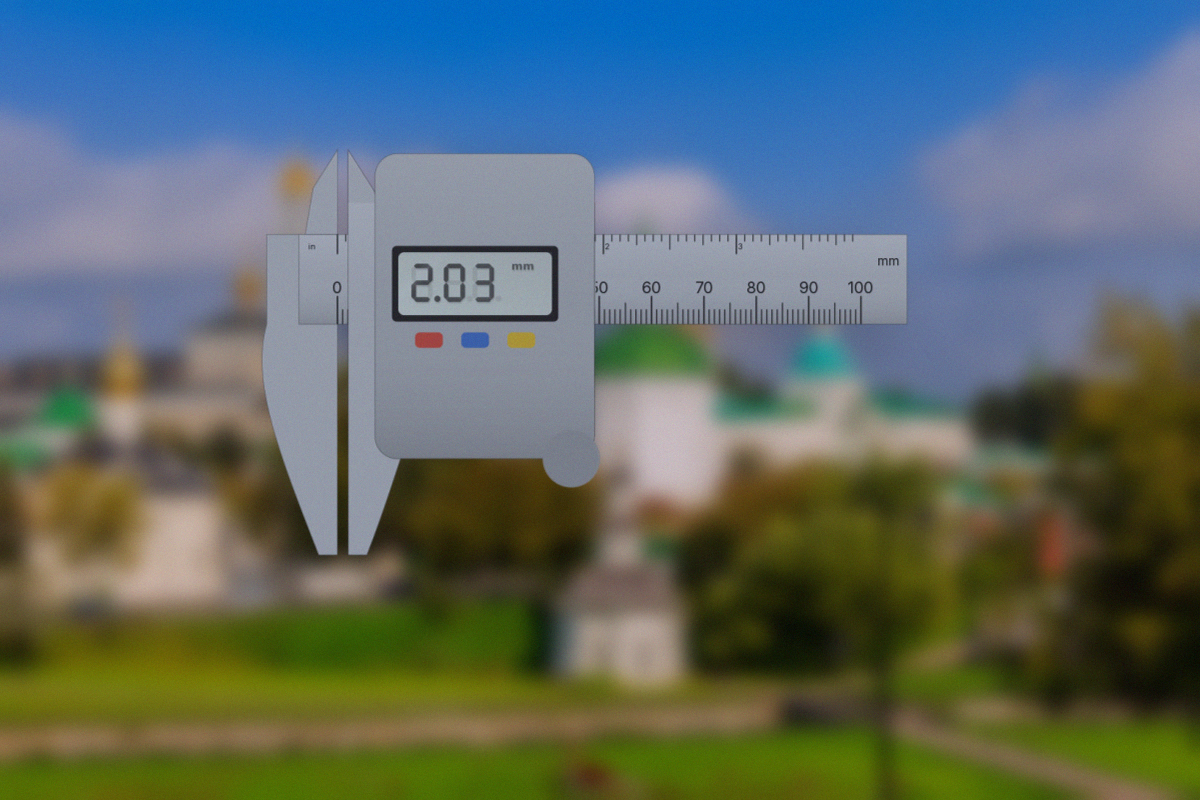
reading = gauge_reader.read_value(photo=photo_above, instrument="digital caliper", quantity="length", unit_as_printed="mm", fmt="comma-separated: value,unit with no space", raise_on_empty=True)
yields 2.03,mm
